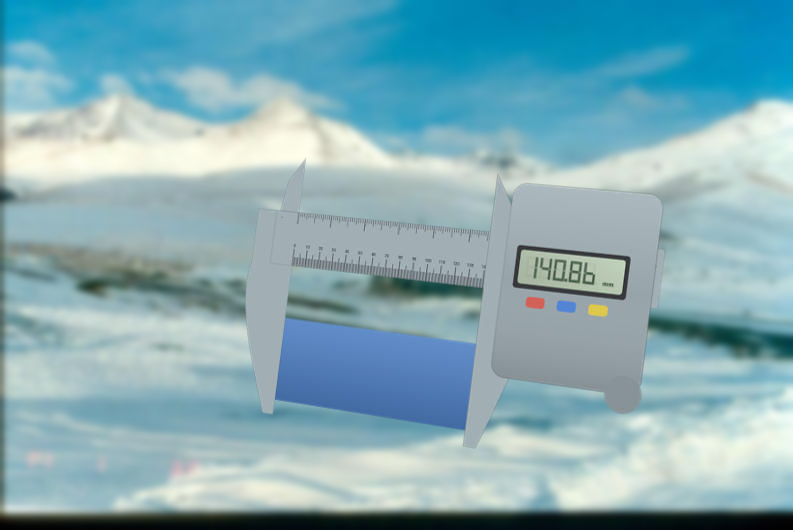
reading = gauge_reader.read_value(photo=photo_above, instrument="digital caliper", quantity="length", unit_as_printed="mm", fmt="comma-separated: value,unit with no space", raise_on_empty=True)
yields 140.86,mm
